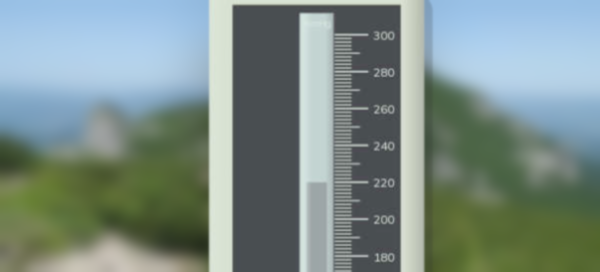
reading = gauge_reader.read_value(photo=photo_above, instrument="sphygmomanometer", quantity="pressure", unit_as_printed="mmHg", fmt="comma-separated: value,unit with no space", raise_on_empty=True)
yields 220,mmHg
